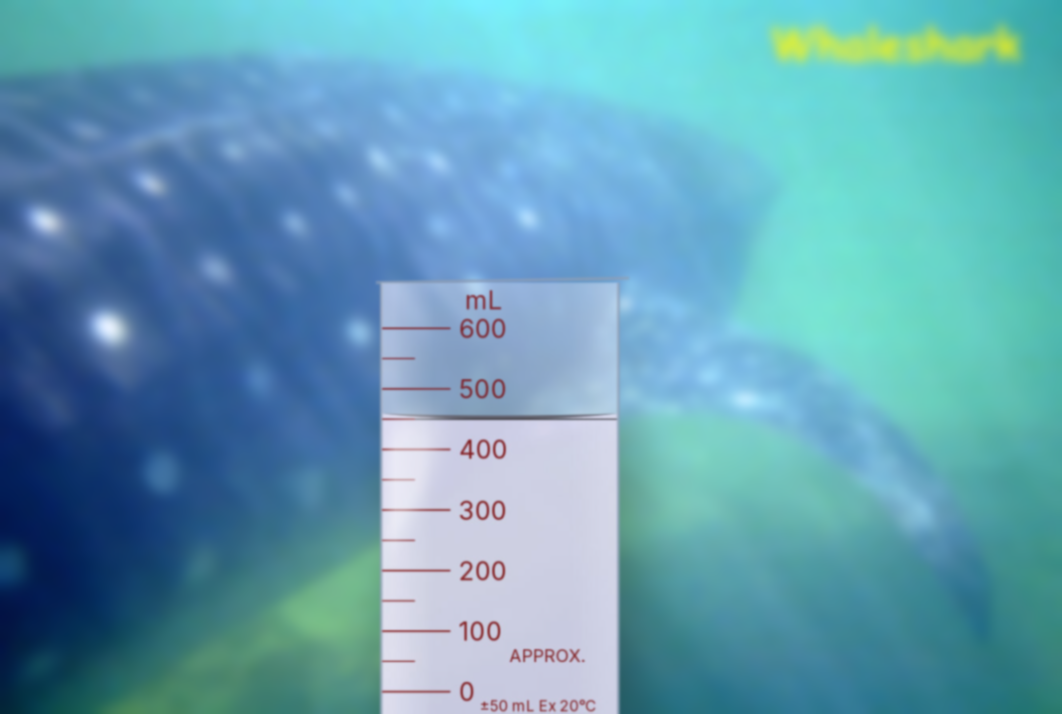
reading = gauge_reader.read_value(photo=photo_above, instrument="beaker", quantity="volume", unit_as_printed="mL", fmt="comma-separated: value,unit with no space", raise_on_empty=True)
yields 450,mL
